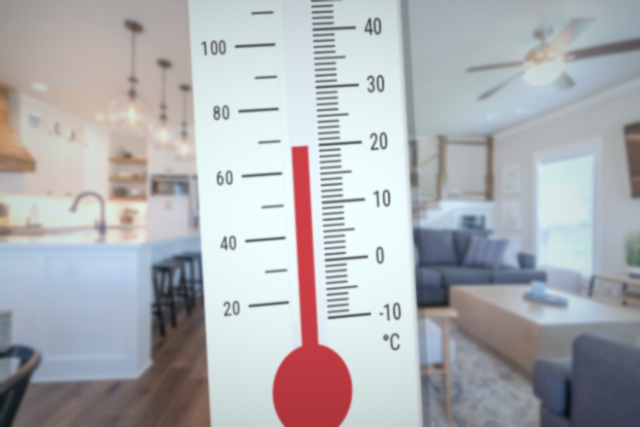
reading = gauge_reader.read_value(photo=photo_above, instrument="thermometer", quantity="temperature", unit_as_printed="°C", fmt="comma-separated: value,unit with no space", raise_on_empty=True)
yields 20,°C
